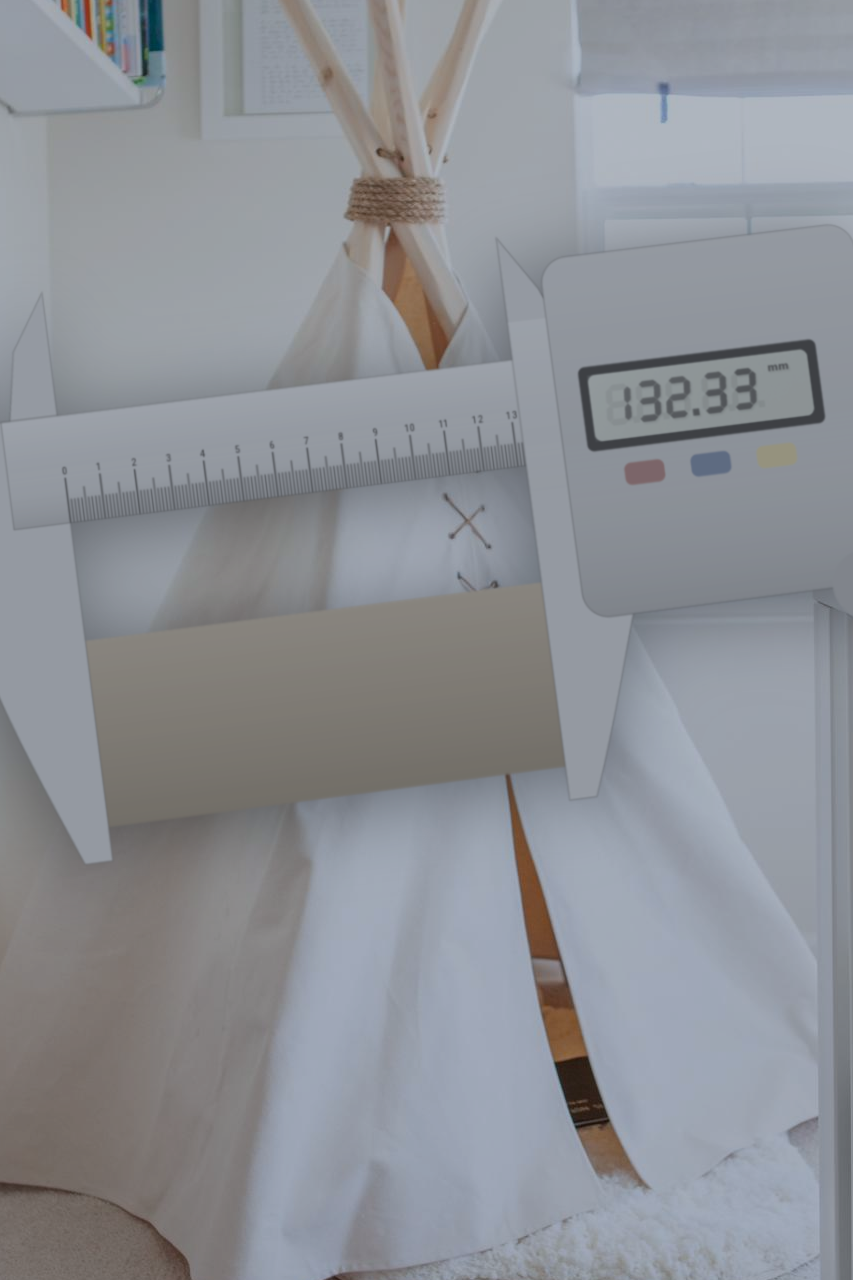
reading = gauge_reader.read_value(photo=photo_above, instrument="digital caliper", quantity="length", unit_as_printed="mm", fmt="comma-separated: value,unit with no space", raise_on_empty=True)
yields 132.33,mm
